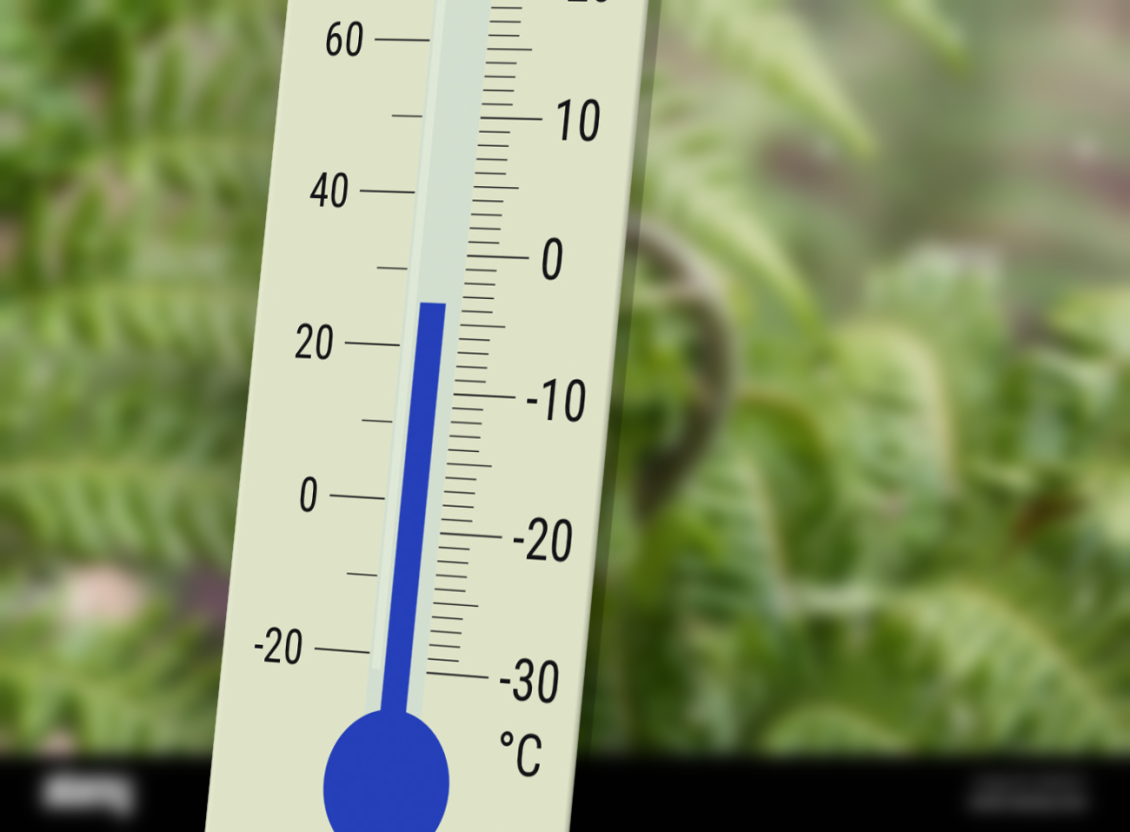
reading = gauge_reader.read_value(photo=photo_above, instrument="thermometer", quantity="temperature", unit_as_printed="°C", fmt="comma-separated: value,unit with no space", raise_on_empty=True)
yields -3.5,°C
